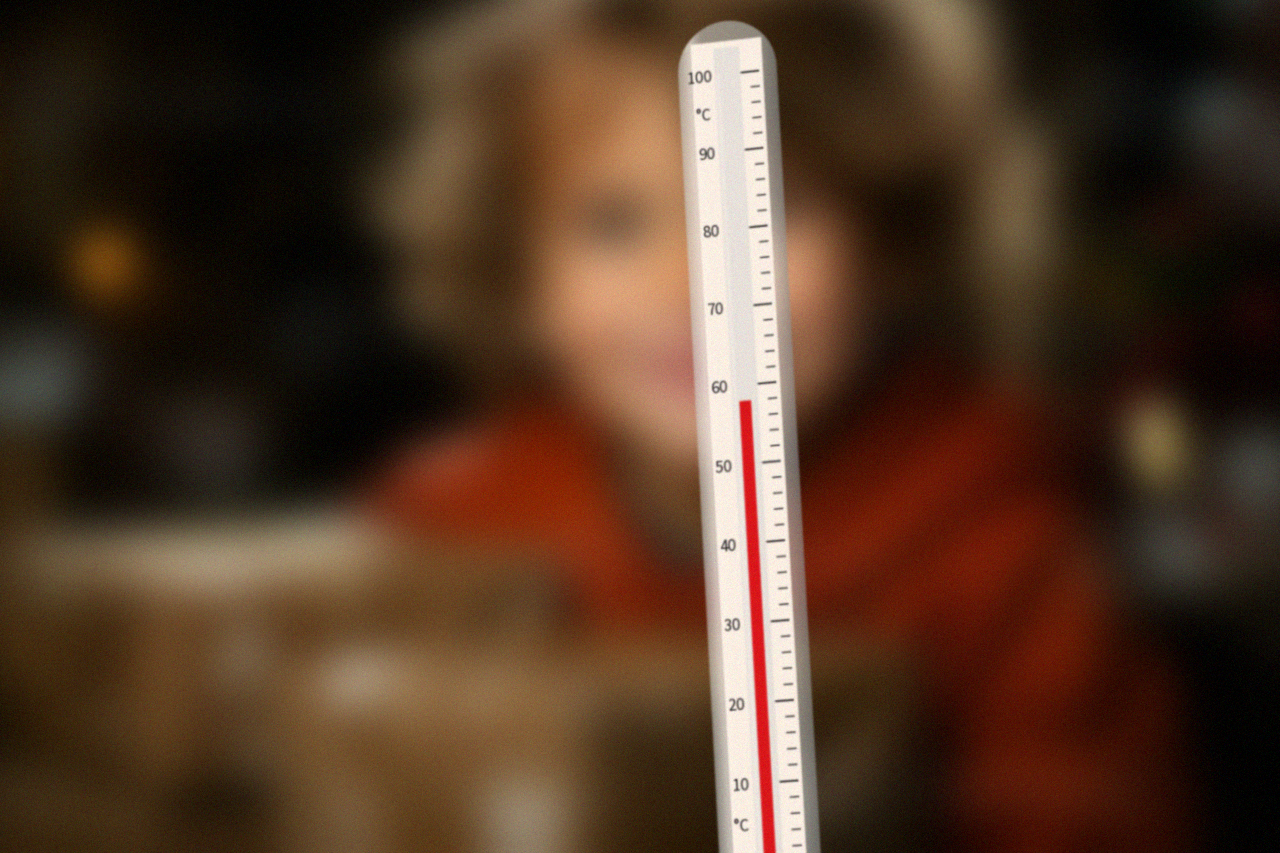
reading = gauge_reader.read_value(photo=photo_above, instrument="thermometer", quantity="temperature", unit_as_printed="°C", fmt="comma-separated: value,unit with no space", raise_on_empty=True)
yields 58,°C
